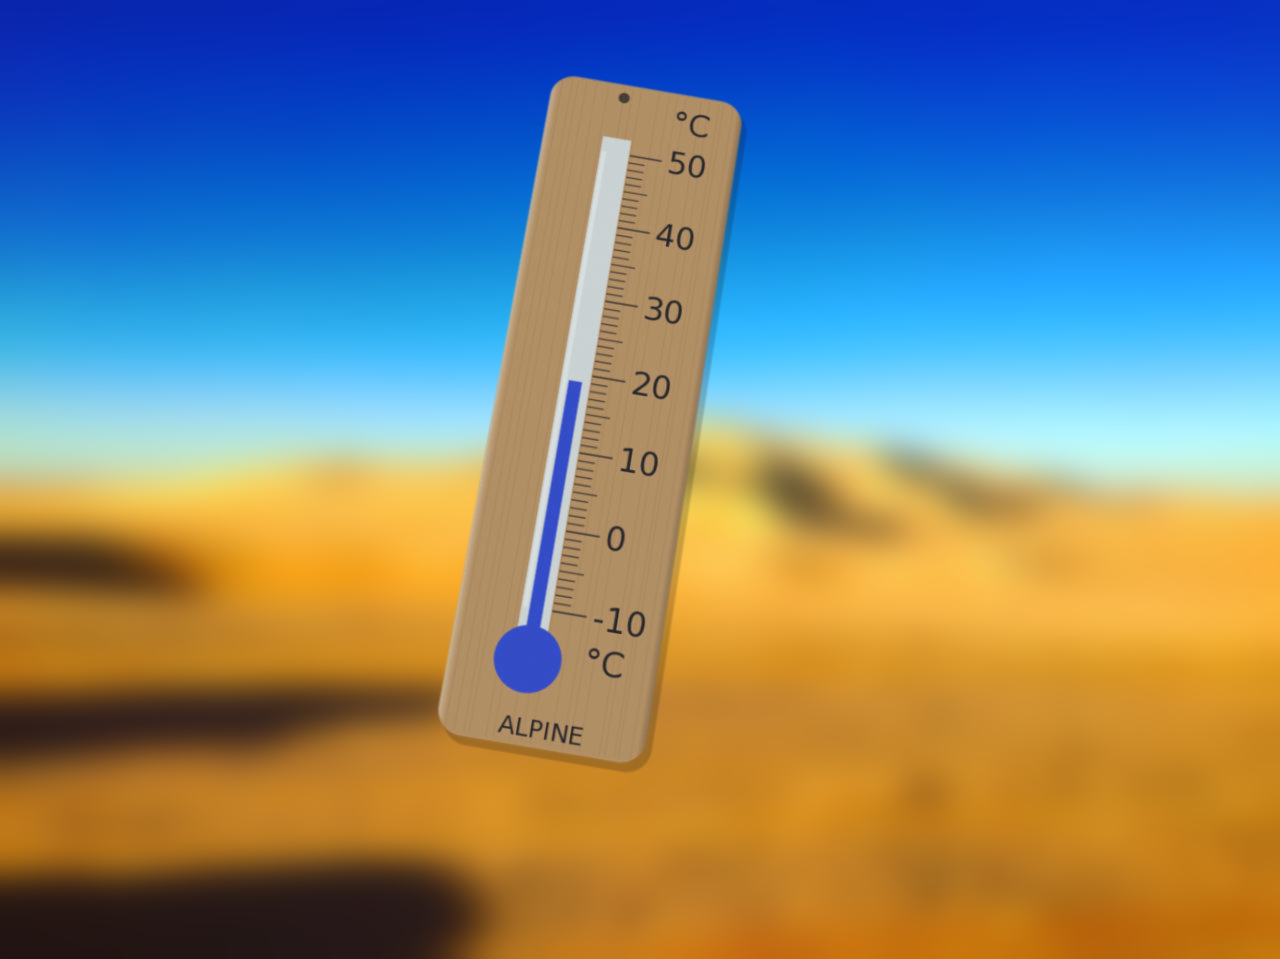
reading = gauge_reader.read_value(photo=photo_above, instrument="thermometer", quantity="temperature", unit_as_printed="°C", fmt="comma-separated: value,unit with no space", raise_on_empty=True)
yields 19,°C
